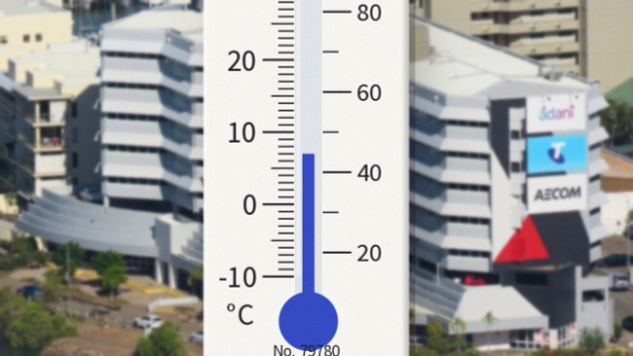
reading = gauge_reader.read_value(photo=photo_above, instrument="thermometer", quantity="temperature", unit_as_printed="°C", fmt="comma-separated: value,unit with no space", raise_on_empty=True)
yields 7,°C
